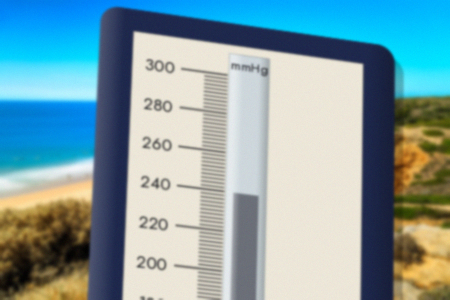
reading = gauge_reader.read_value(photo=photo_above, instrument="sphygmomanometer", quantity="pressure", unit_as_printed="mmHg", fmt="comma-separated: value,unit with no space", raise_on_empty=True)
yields 240,mmHg
